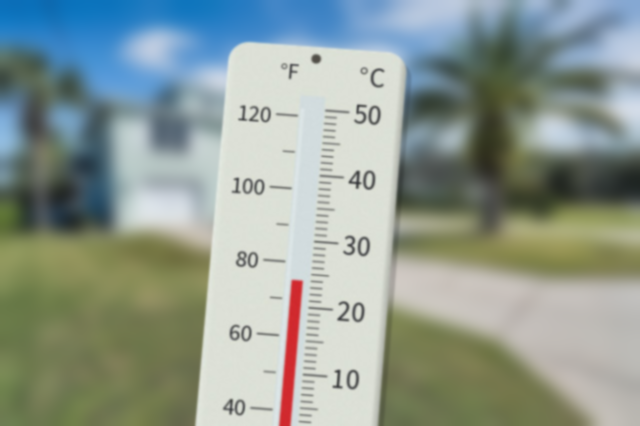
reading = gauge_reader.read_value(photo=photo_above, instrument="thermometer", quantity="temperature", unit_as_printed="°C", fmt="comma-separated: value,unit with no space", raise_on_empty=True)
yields 24,°C
